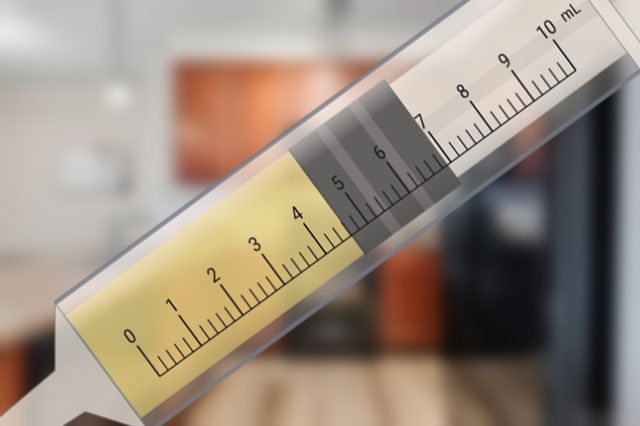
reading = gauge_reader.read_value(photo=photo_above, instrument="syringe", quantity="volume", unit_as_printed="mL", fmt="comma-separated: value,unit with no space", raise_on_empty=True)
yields 4.6,mL
